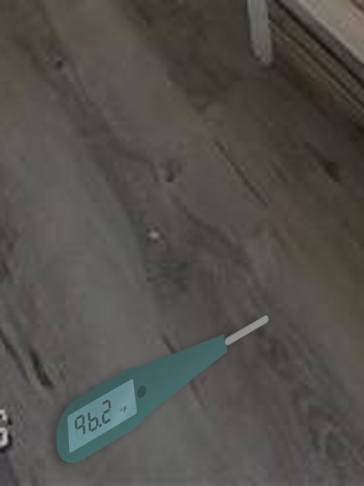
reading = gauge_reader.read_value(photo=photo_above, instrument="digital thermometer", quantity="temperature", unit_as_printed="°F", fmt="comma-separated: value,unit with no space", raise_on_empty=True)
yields 96.2,°F
